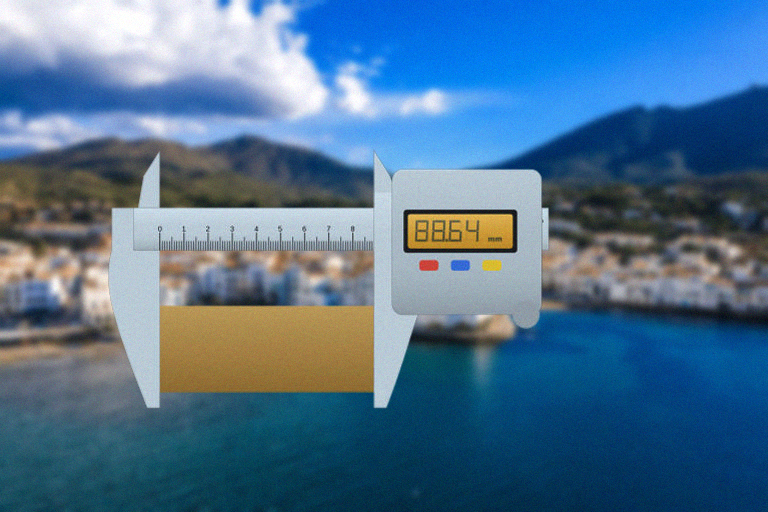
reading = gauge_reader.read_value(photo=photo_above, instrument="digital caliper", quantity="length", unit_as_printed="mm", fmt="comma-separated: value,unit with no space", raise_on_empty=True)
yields 88.64,mm
